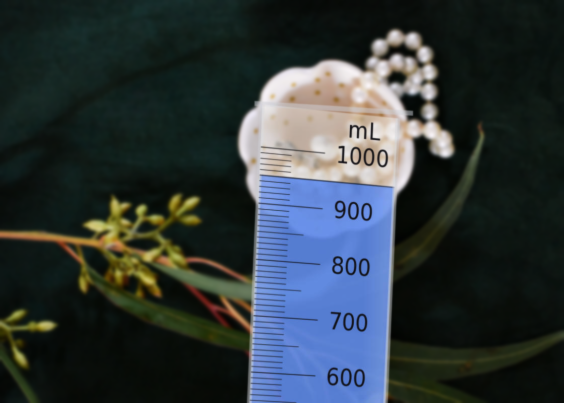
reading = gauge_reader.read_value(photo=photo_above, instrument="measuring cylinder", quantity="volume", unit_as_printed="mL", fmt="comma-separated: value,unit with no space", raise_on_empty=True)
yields 950,mL
